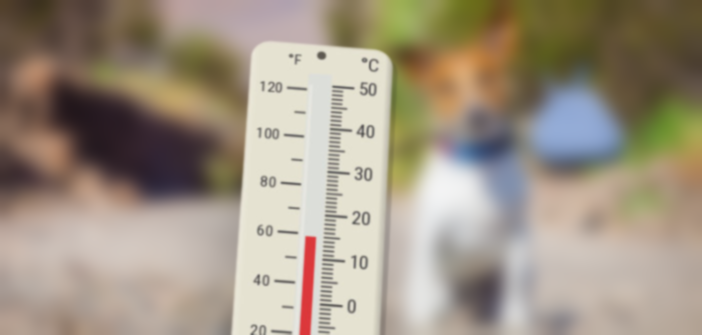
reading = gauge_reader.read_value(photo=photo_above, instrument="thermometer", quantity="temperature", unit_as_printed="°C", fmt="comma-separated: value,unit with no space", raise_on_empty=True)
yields 15,°C
